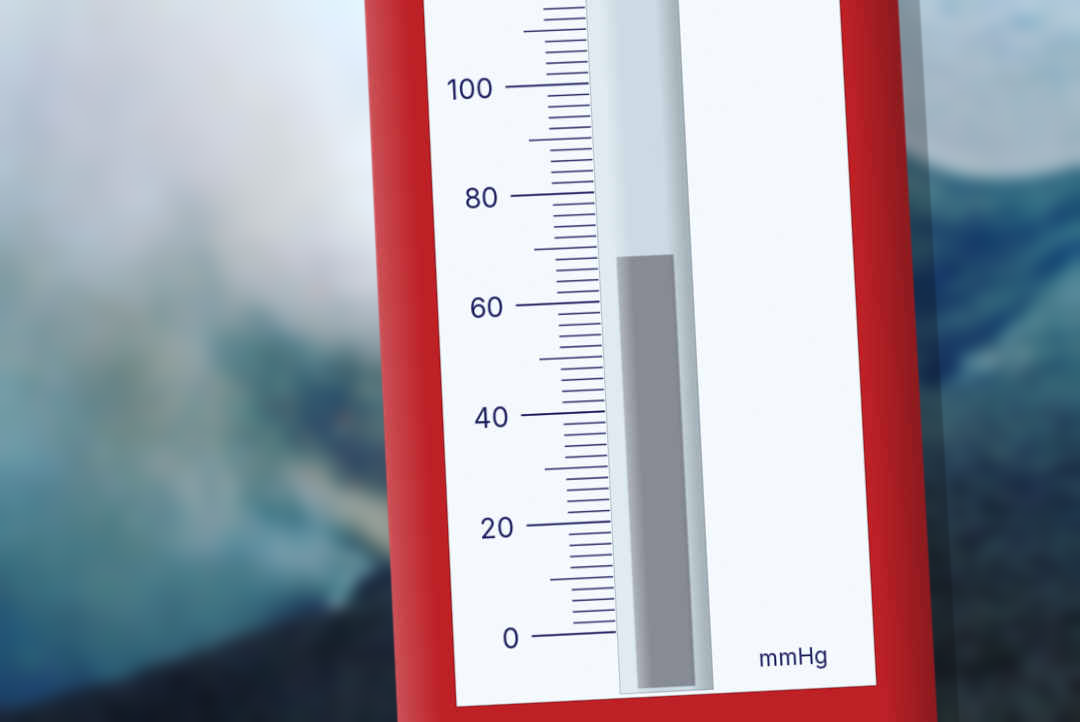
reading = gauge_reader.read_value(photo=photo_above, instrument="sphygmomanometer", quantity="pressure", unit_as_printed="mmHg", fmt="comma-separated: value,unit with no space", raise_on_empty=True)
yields 68,mmHg
